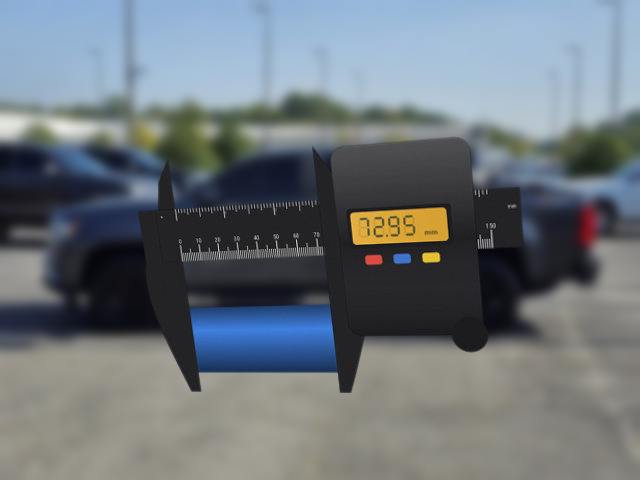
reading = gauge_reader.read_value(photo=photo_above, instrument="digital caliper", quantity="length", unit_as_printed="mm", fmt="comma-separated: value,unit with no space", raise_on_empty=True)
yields 72.95,mm
